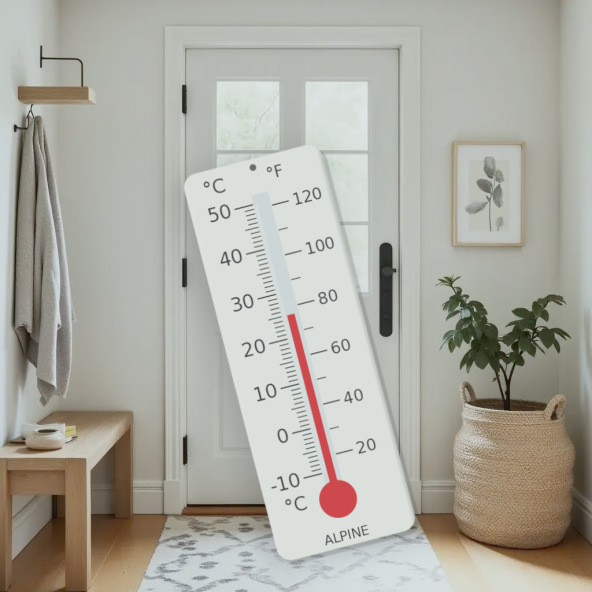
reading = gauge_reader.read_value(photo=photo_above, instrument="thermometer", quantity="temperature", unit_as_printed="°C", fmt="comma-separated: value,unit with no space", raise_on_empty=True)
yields 25,°C
